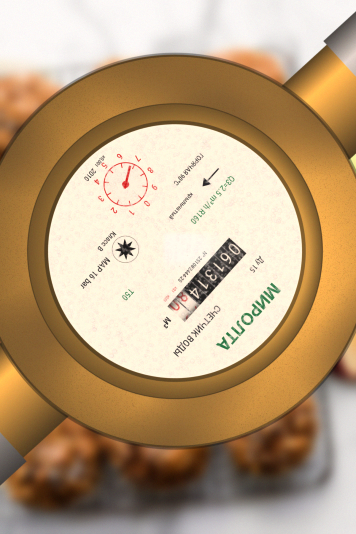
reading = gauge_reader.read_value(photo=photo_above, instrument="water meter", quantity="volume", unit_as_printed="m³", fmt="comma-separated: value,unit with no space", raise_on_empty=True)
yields 61314.796,m³
